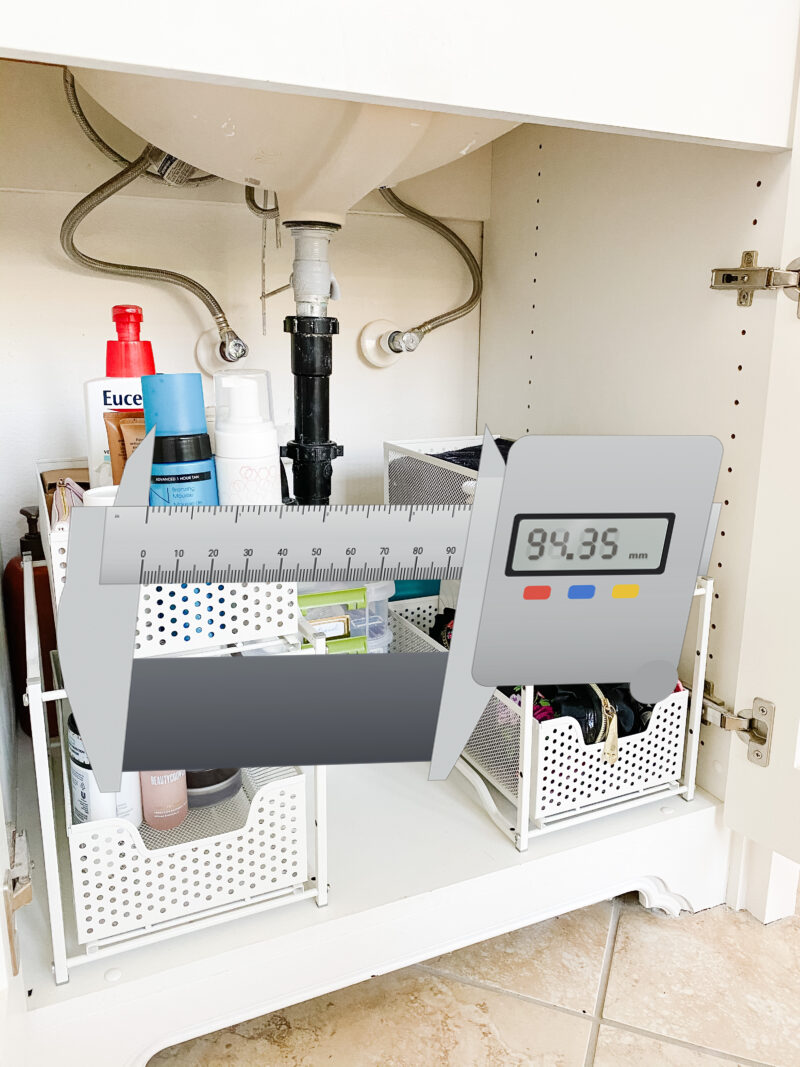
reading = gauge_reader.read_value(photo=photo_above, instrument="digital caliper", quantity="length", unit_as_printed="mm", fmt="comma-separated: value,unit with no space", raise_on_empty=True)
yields 94.35,mm
